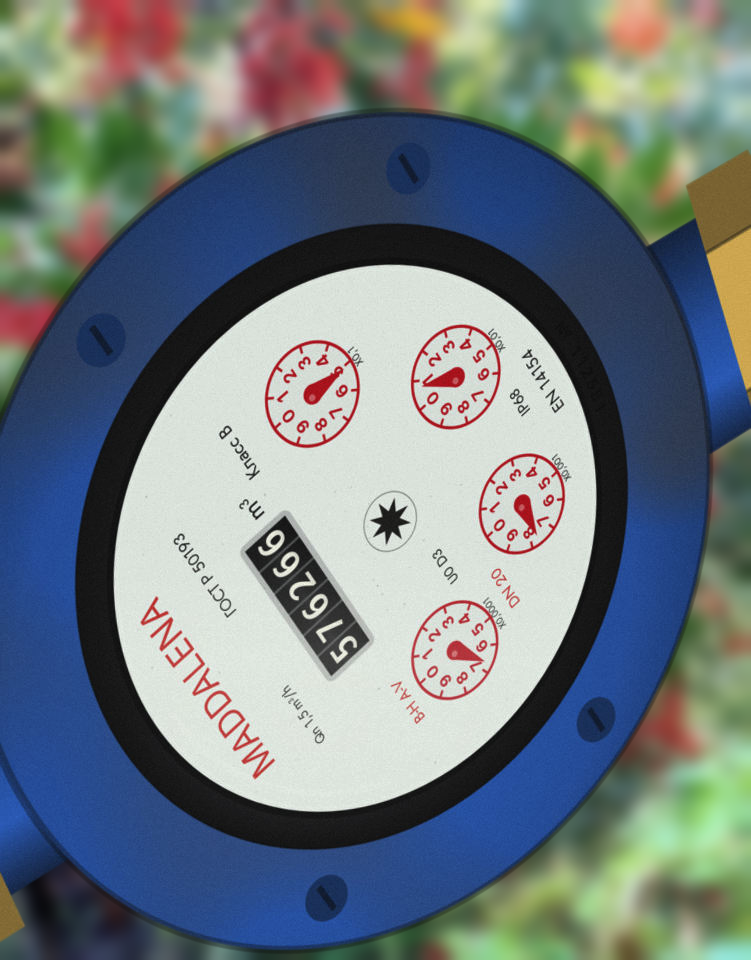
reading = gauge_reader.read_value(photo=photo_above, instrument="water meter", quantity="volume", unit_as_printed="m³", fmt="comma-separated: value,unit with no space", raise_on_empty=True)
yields 576266.5076,m³
